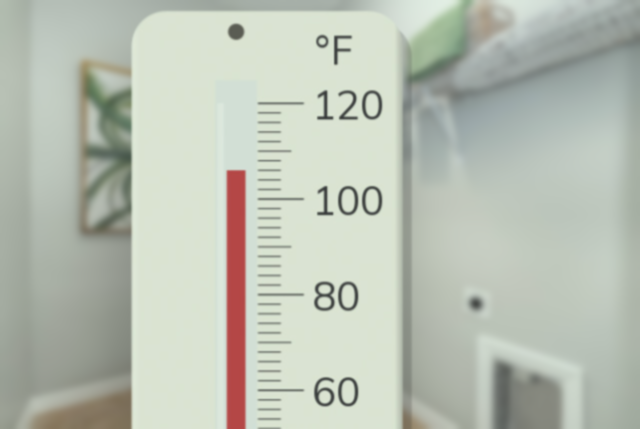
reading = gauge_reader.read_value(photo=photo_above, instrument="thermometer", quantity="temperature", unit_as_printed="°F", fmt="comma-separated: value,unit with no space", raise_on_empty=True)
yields 106,°F
